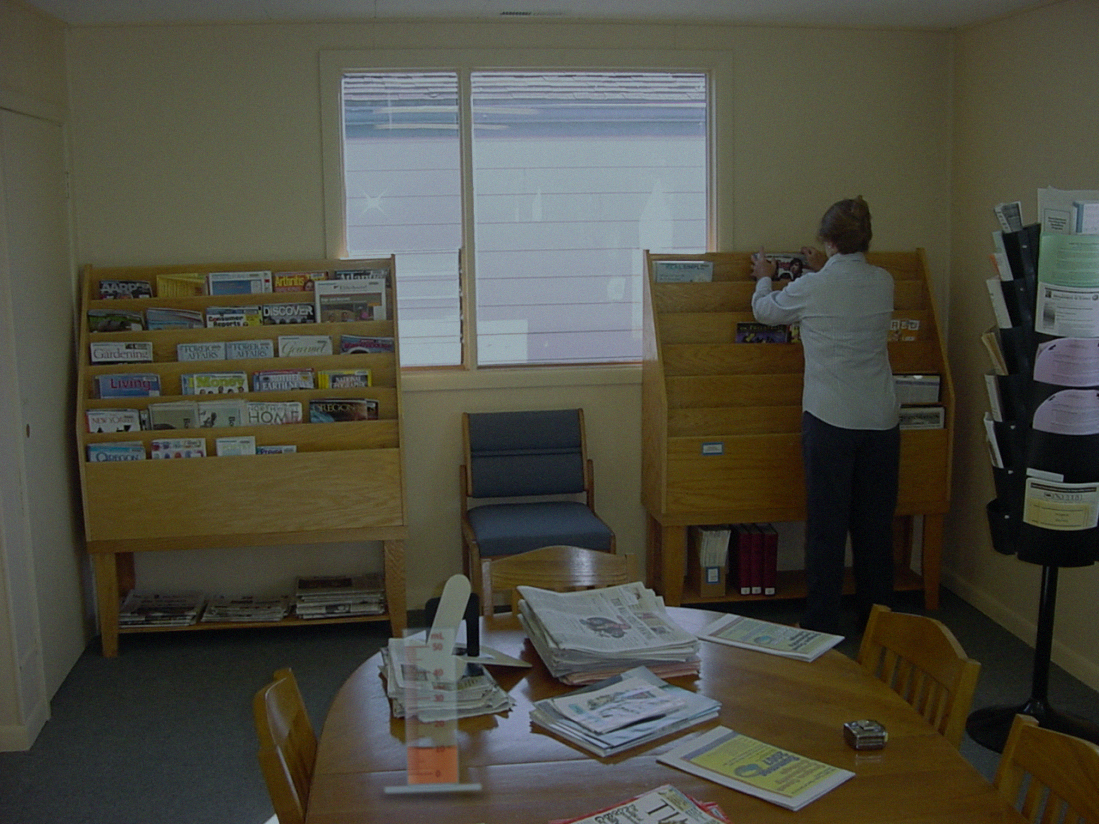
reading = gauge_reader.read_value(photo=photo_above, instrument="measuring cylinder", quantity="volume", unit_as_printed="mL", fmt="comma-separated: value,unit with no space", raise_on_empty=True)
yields 10,mL
